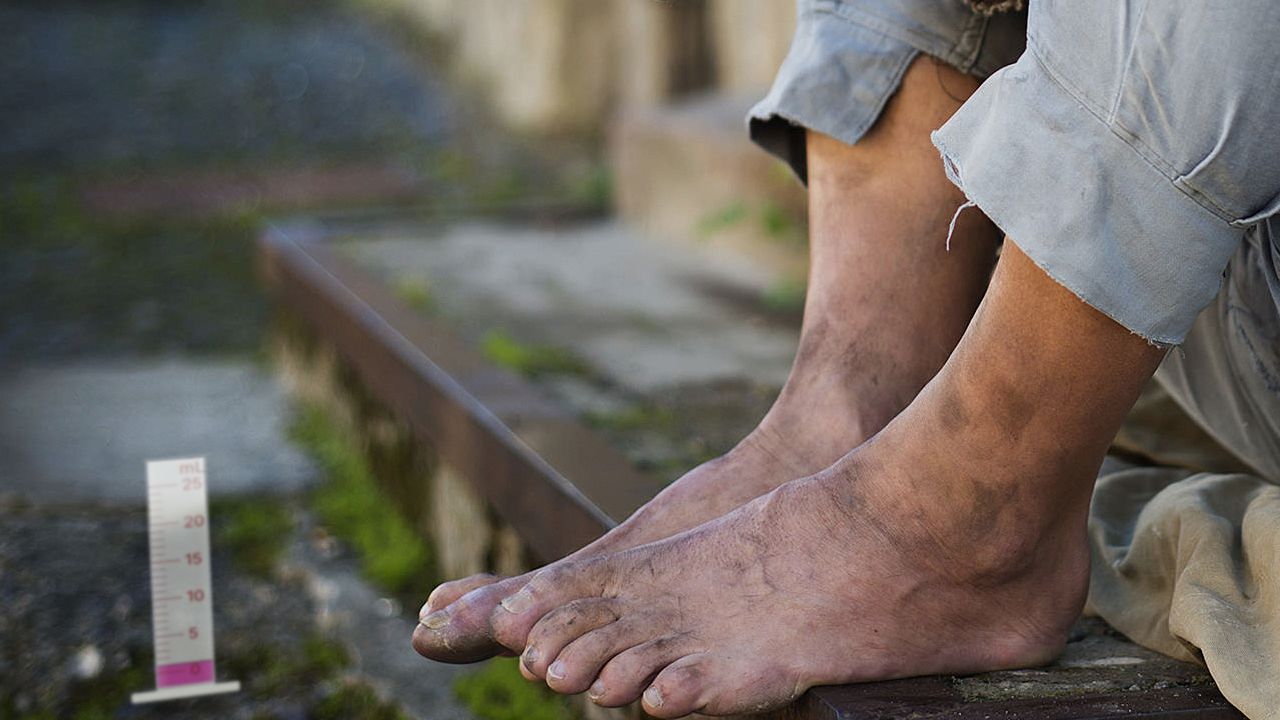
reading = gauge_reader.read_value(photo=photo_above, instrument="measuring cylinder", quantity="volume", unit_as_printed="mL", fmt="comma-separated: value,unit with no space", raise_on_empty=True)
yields 1,mL
